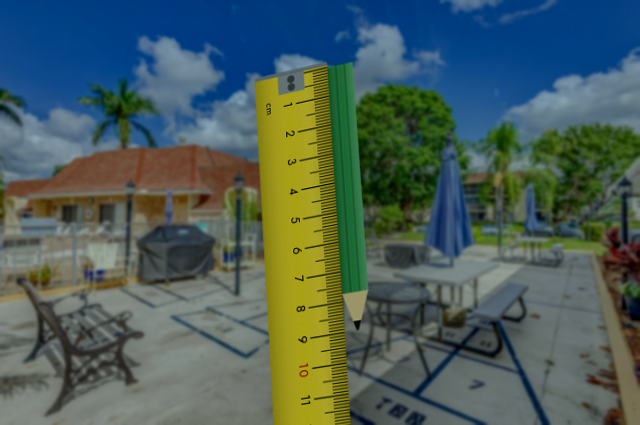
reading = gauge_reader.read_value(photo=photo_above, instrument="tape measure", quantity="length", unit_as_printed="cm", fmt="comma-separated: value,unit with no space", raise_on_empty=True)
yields 9,cm
